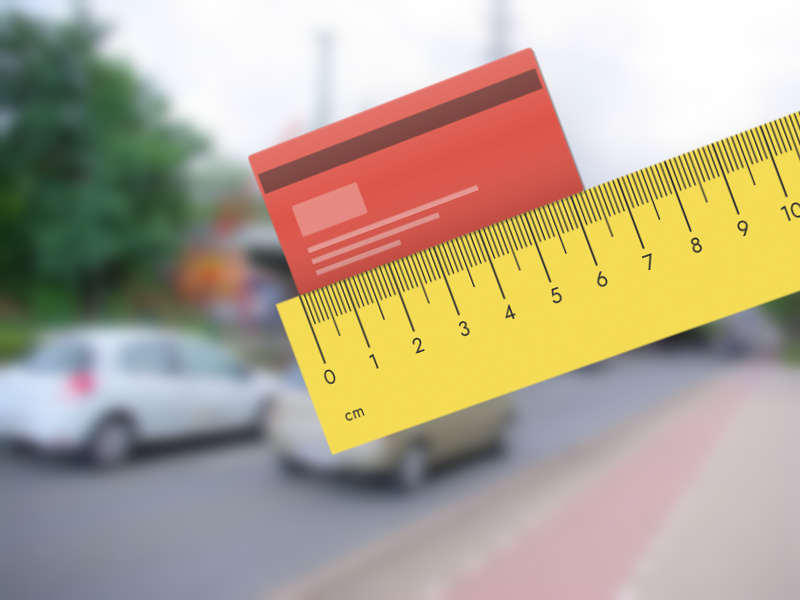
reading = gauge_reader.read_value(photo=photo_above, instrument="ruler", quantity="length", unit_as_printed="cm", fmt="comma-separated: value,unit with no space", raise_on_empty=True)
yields 6.3,cm
